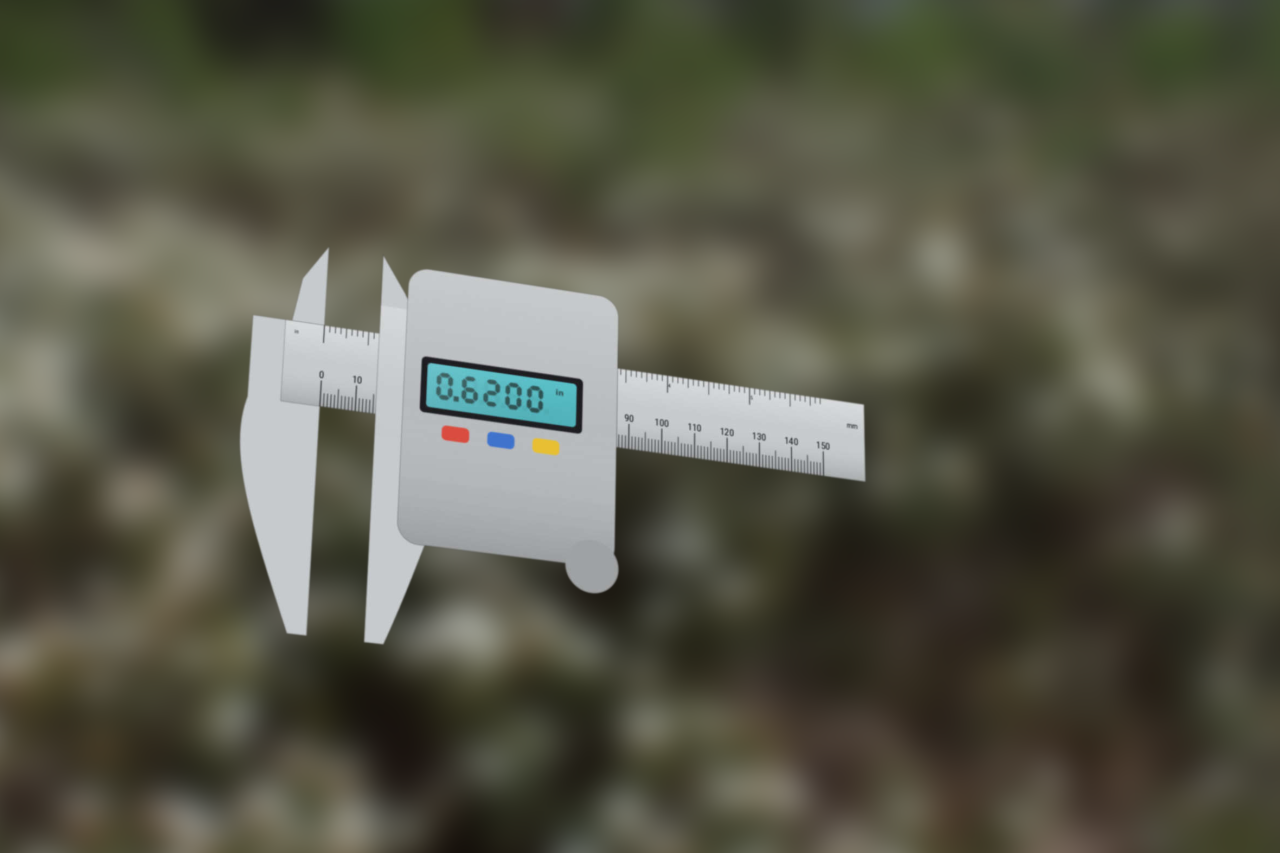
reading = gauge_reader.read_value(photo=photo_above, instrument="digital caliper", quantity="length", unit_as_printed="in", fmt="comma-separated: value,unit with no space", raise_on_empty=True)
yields 0.6200,in
